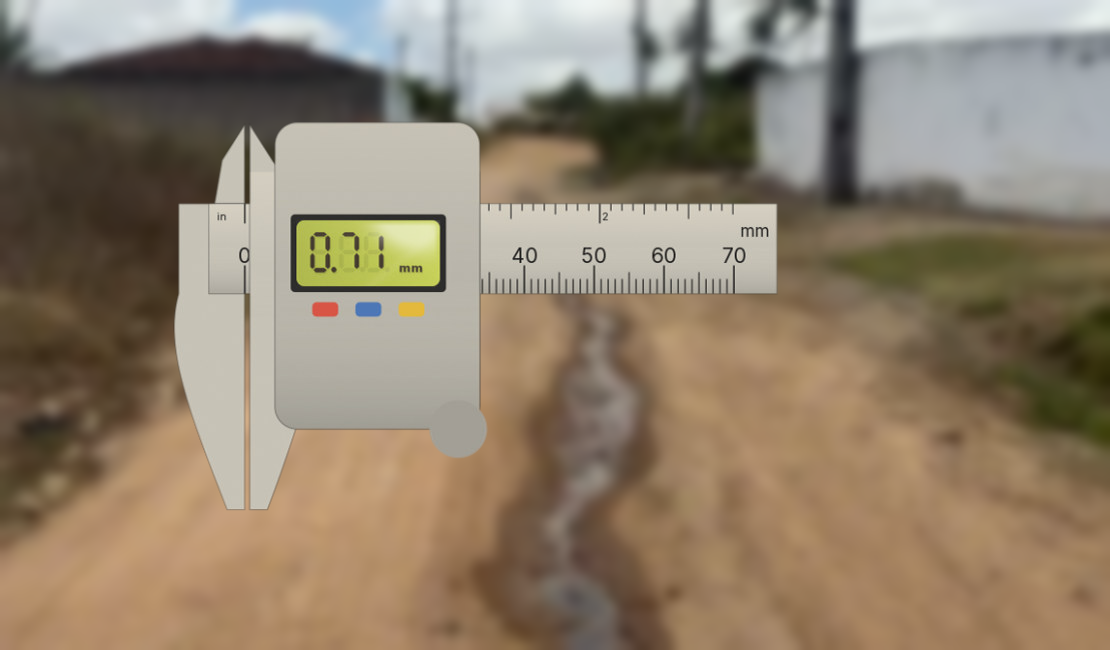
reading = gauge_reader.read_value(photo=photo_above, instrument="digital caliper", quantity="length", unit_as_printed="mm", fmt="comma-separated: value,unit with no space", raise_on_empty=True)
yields 0.71,mm
